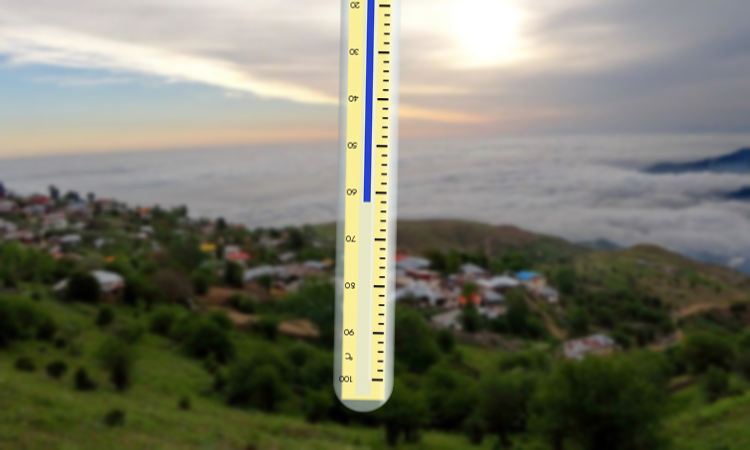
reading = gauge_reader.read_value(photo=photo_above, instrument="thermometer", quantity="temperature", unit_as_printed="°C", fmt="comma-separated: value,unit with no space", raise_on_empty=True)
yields 62,°C
